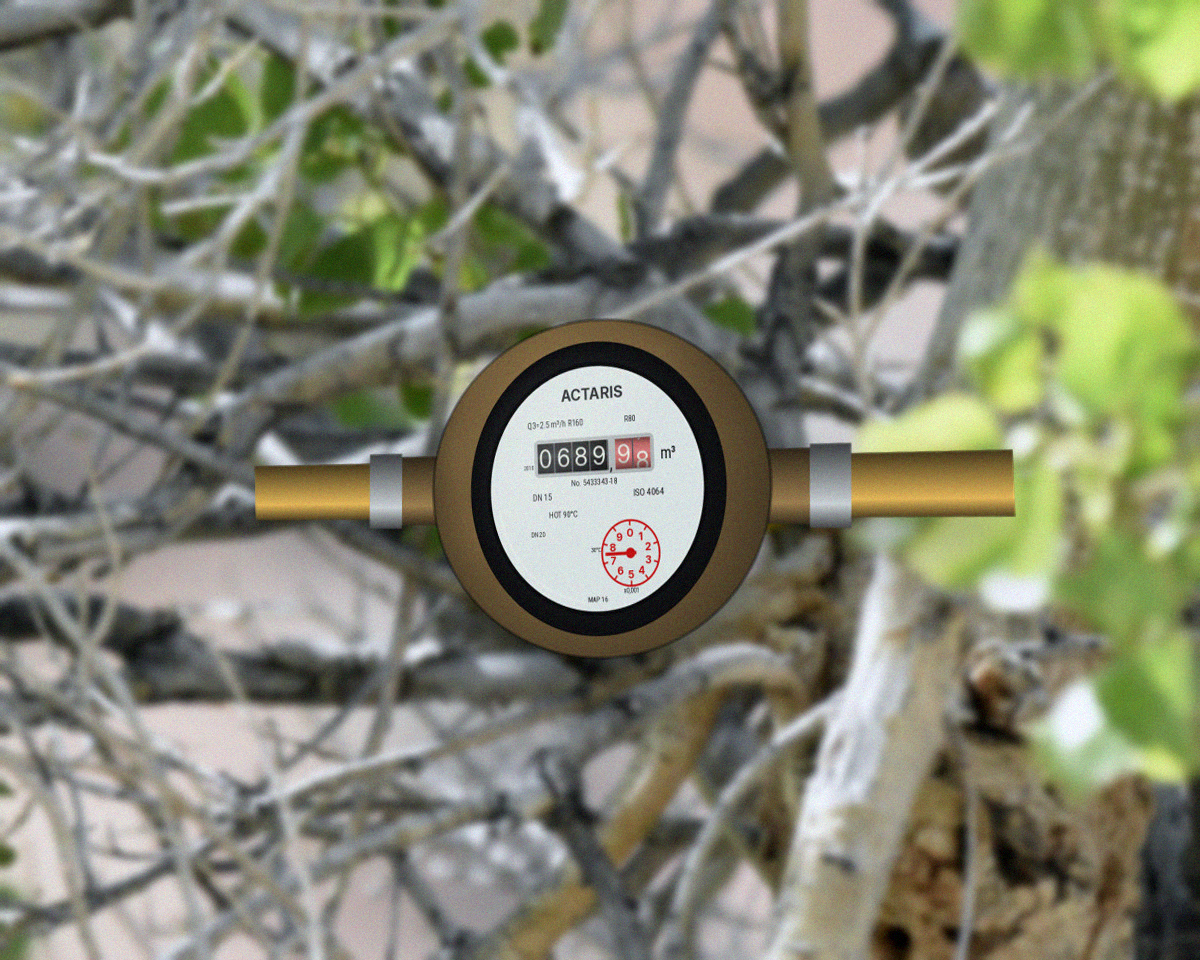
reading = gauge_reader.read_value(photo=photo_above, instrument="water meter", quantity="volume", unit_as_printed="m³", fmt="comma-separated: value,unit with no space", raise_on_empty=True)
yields 689.977,m³
